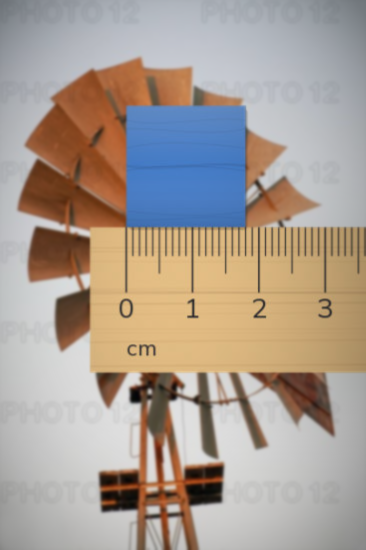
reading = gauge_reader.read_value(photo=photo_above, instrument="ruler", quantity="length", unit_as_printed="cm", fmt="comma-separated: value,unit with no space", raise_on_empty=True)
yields 1.8,cm
